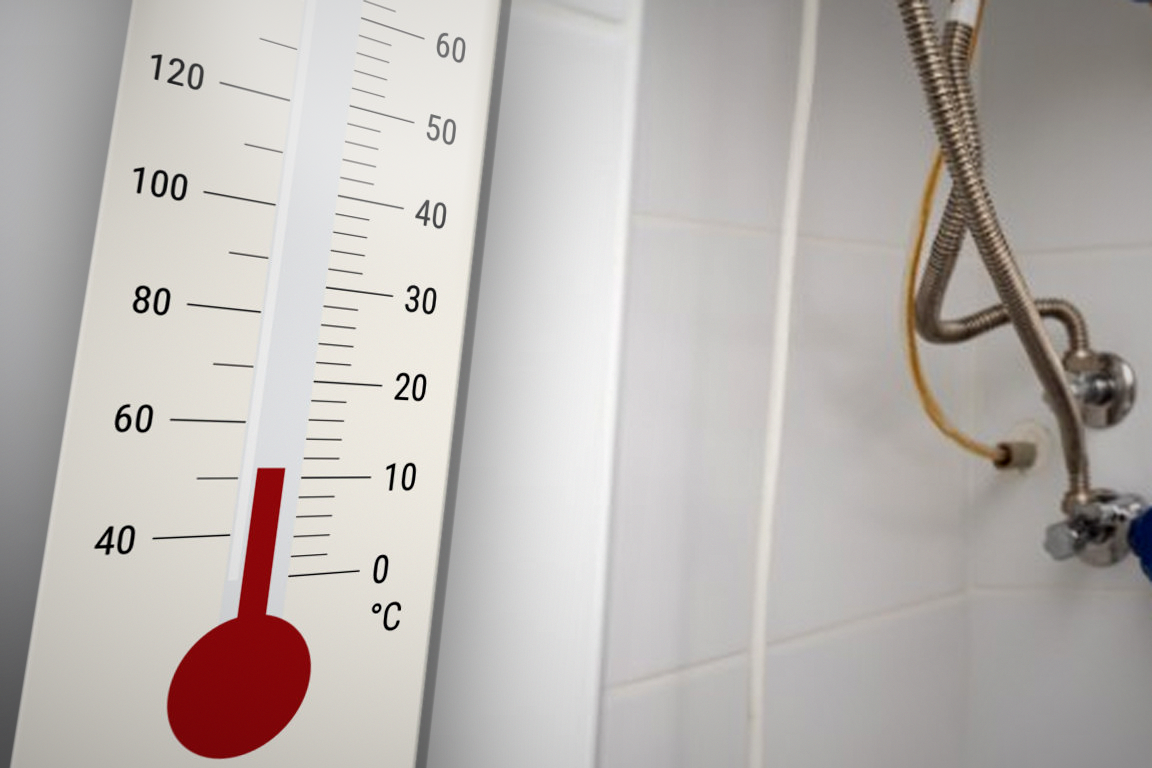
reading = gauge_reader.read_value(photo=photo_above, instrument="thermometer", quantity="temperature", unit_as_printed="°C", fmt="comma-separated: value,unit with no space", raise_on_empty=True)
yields 11,°C
